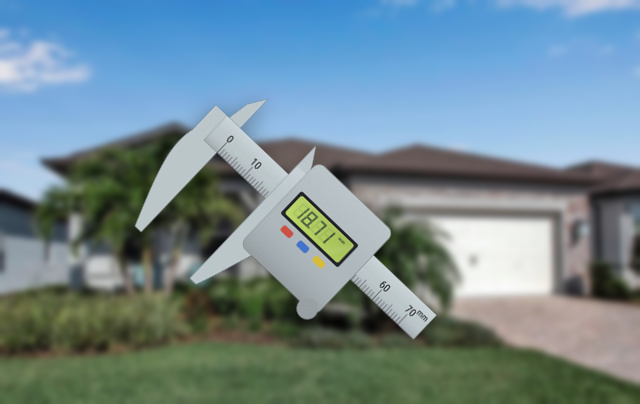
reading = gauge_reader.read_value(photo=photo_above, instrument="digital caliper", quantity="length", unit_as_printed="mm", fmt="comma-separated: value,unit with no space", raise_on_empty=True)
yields 18.71,mm
